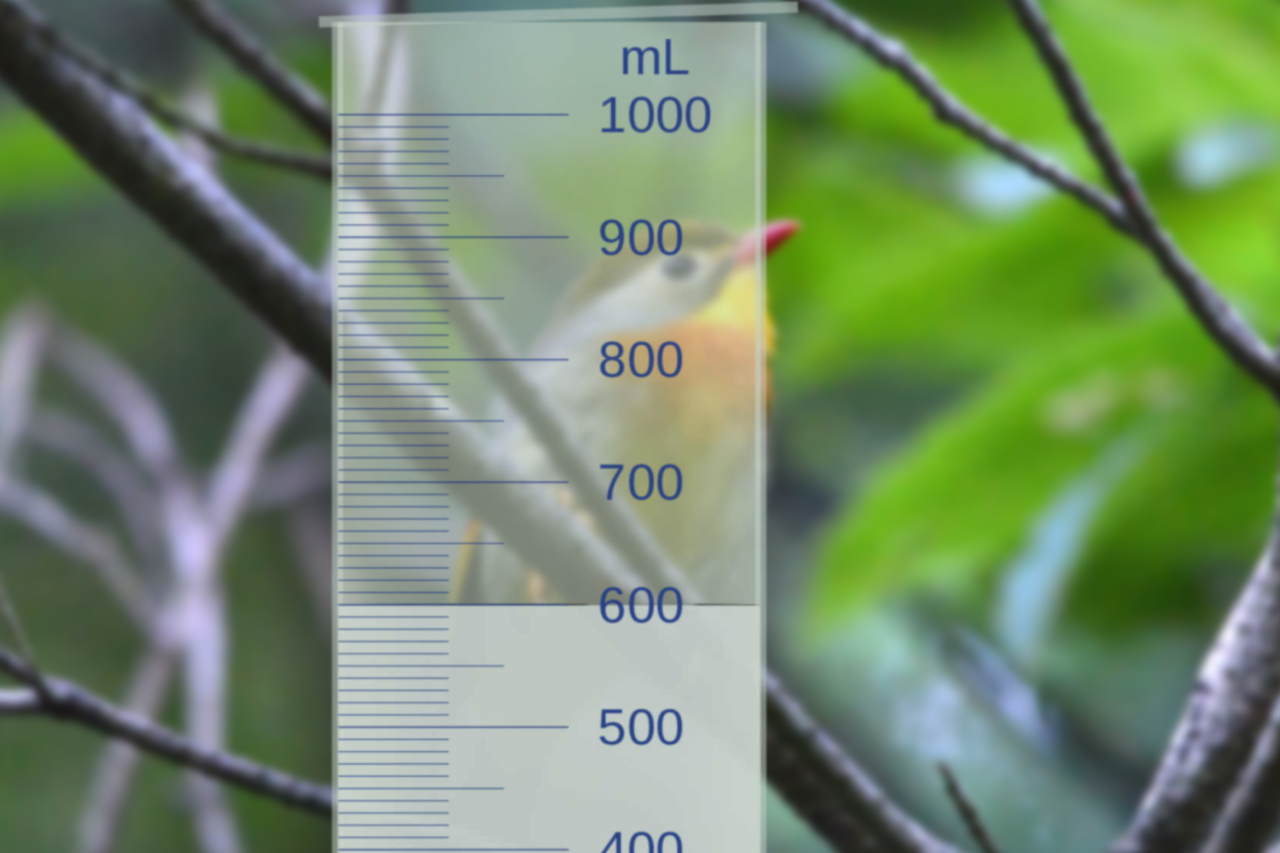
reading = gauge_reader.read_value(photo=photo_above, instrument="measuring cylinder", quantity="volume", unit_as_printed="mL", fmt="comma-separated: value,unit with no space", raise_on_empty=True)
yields 600,mL
